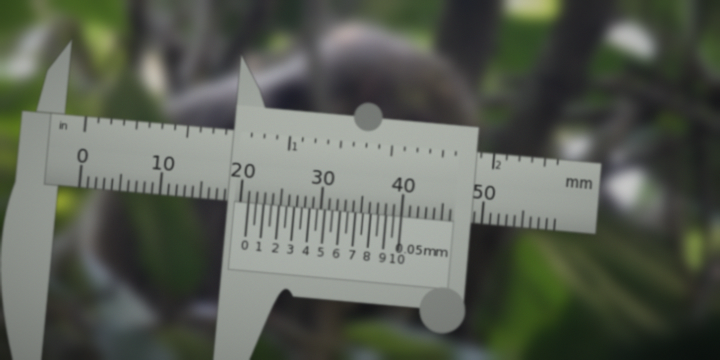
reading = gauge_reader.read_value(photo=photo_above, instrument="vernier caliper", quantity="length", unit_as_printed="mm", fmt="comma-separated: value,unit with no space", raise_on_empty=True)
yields 21.0,mm
